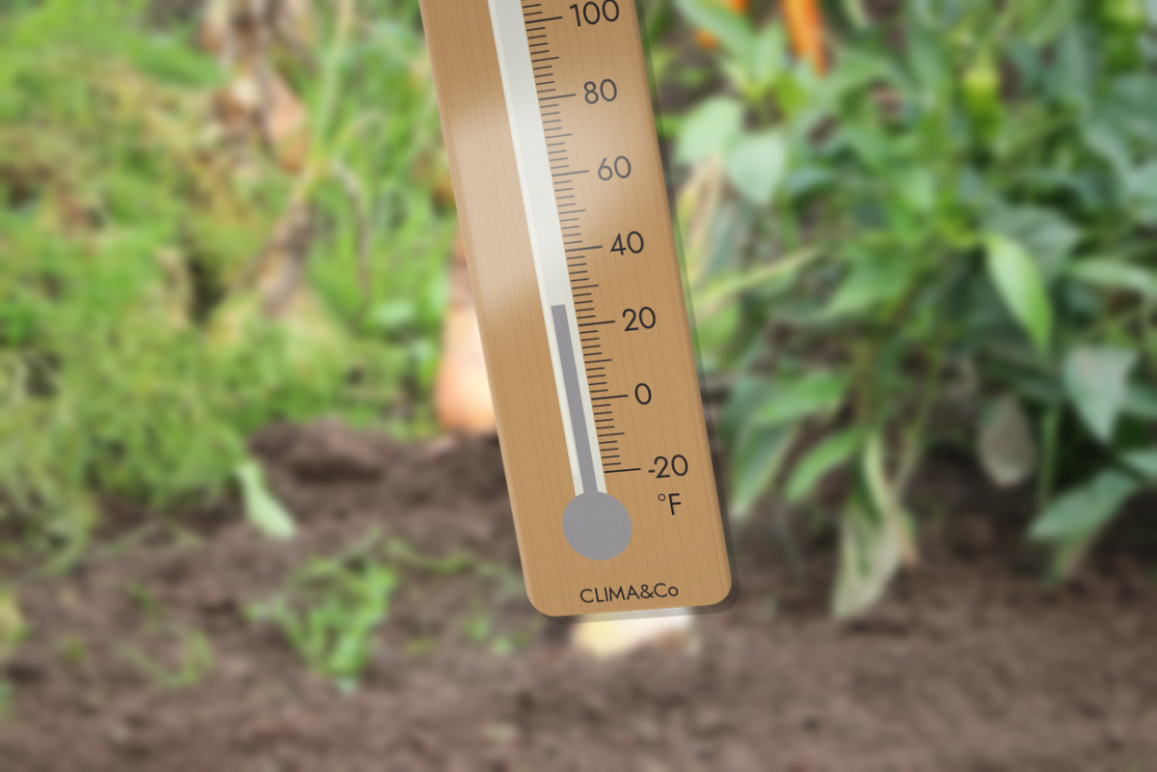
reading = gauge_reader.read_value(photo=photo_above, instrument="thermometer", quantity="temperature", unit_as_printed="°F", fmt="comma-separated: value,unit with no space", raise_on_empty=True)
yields 26,°F
